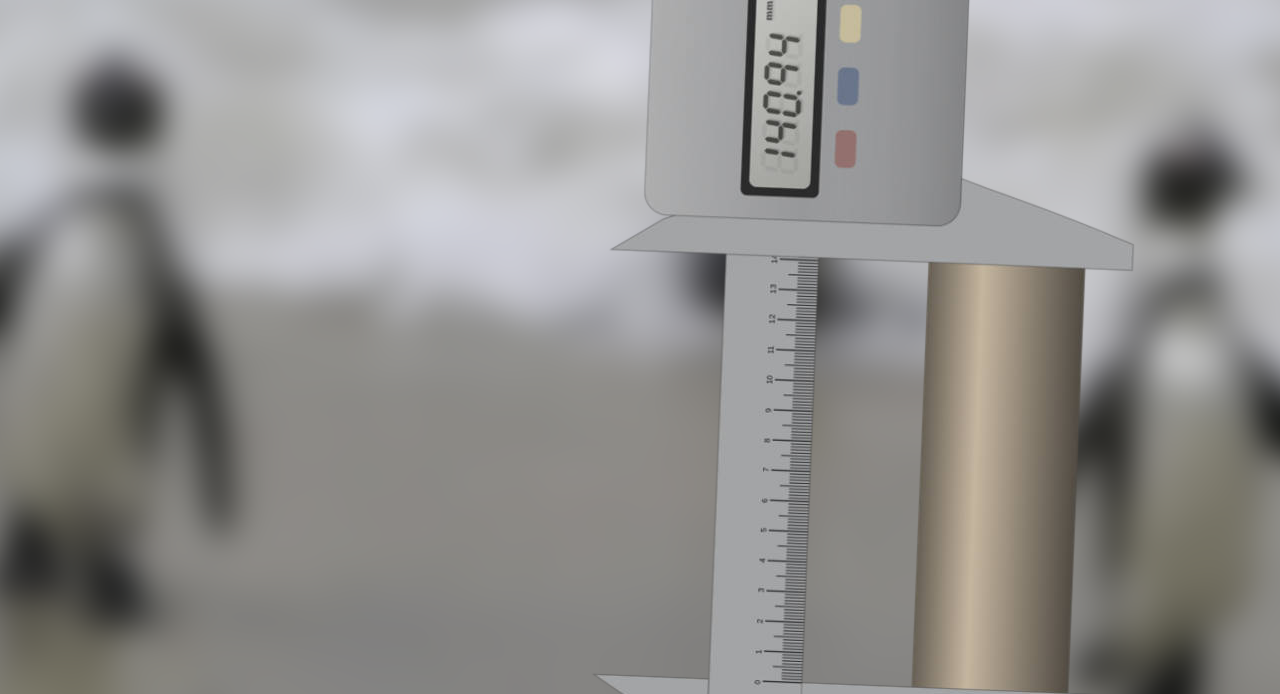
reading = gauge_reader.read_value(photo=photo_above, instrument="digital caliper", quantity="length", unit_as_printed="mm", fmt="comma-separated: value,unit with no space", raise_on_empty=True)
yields 140.94,mm
